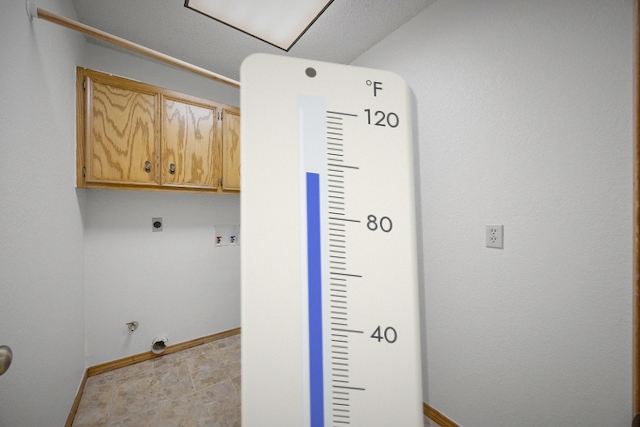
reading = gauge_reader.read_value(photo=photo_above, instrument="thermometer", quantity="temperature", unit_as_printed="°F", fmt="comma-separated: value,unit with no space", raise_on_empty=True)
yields 96,°F
